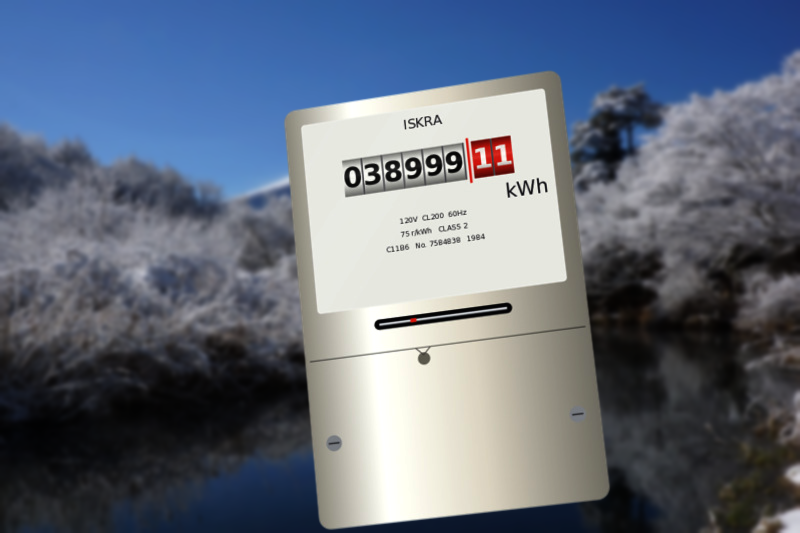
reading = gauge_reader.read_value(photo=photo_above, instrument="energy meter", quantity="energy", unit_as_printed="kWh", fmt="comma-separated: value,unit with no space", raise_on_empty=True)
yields 38999.11,kWh
